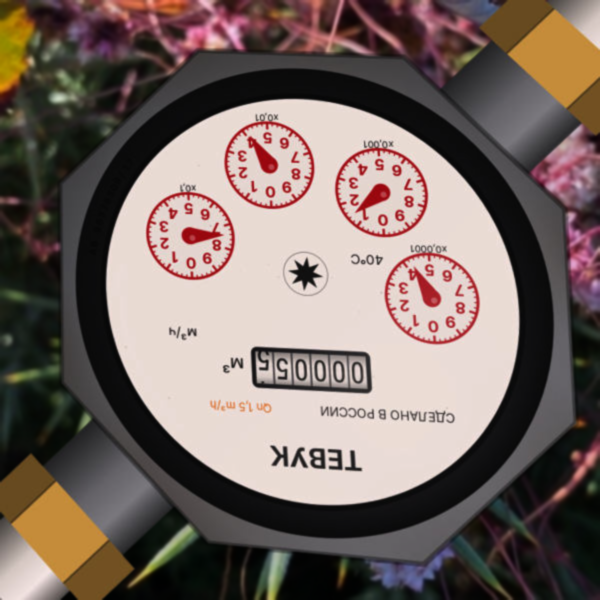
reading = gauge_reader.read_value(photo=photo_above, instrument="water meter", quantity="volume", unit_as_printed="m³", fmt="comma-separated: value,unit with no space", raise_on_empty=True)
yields 54.7414,m³
